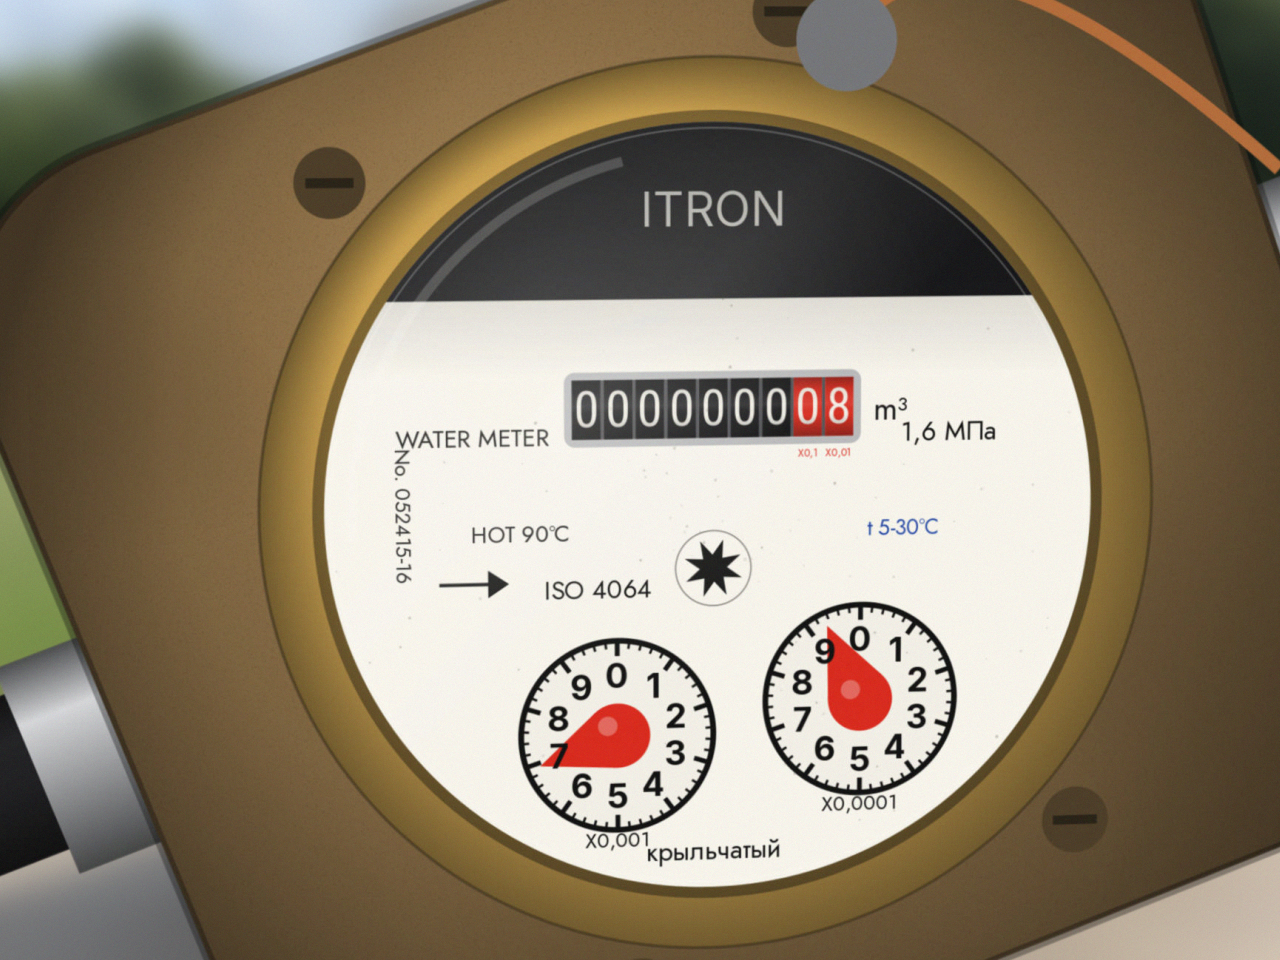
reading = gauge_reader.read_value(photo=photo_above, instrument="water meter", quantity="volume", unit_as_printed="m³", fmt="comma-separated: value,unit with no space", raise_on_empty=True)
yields 0.0869,m³
